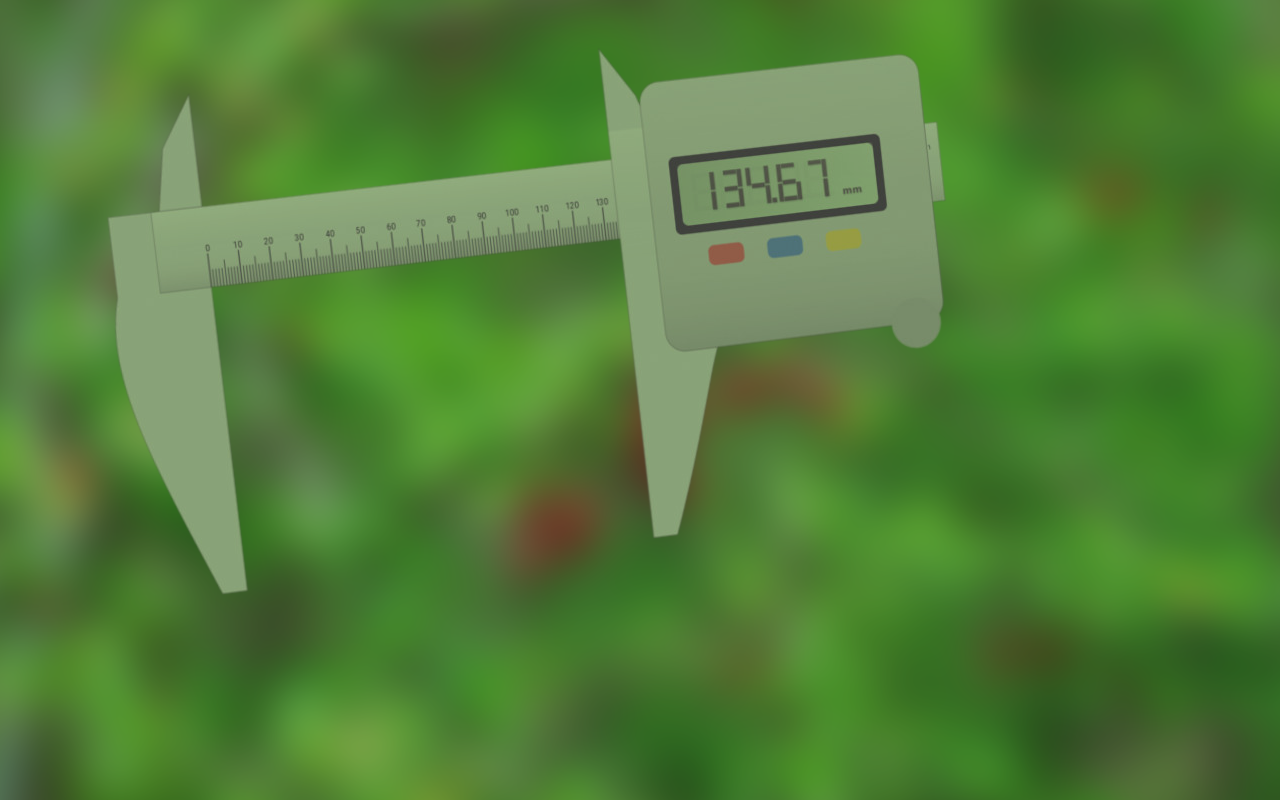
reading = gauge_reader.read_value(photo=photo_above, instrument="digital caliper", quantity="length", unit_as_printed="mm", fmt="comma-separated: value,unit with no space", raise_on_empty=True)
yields 134.67,mm
